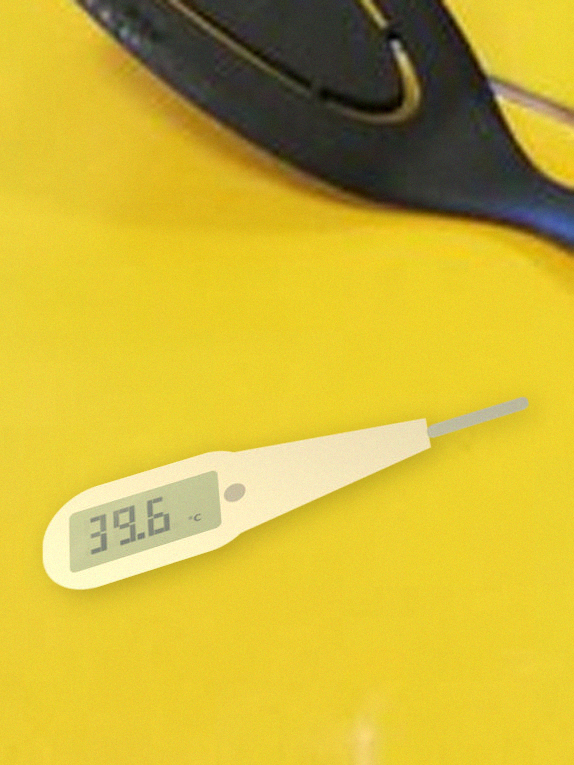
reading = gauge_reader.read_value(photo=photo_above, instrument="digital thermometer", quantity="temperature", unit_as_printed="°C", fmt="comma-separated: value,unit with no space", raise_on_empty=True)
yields 39.6,°C
